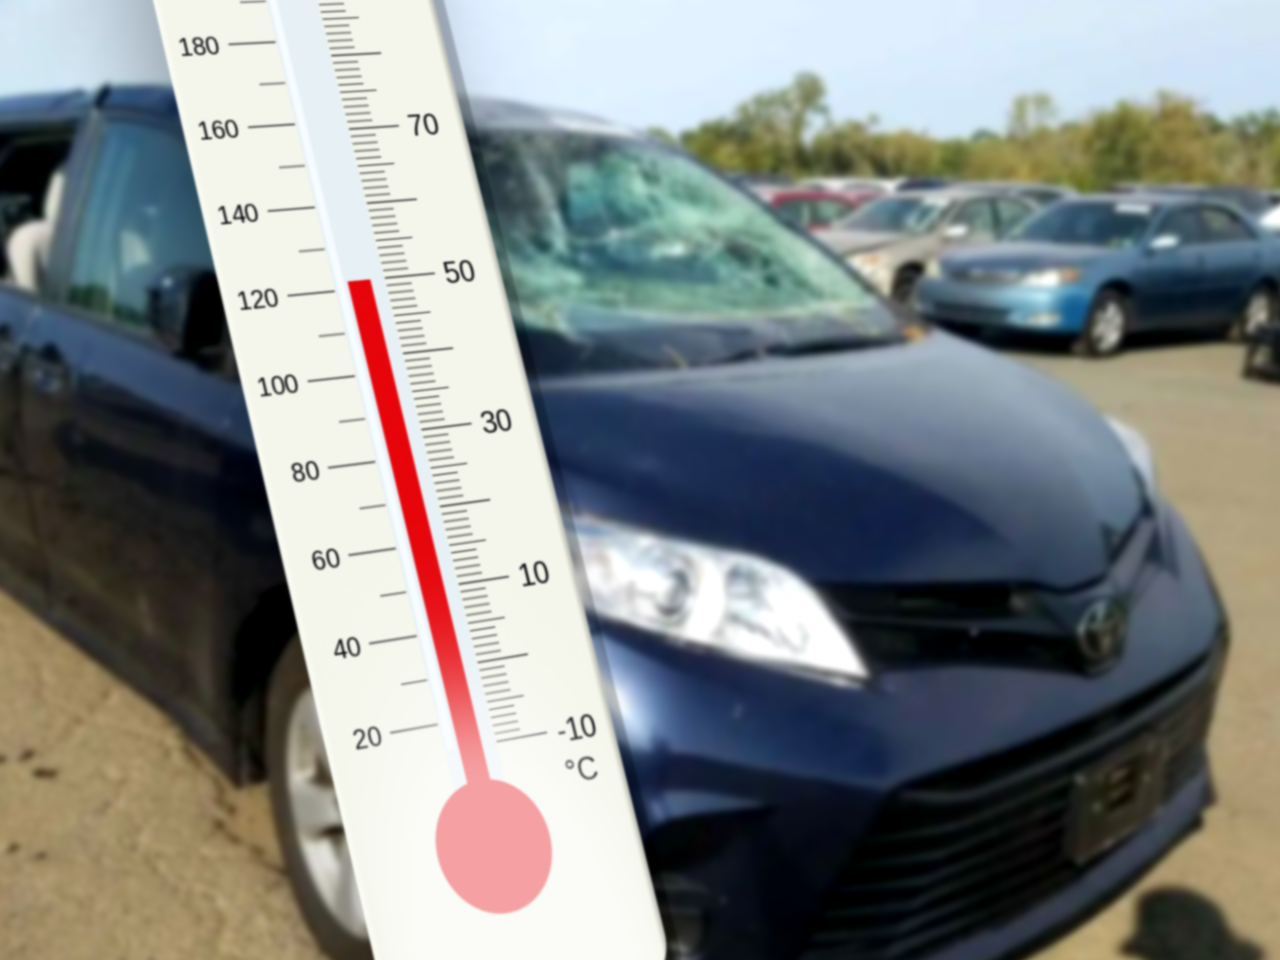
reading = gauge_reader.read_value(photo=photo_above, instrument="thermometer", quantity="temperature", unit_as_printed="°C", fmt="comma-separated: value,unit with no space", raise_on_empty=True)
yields 50,°C
